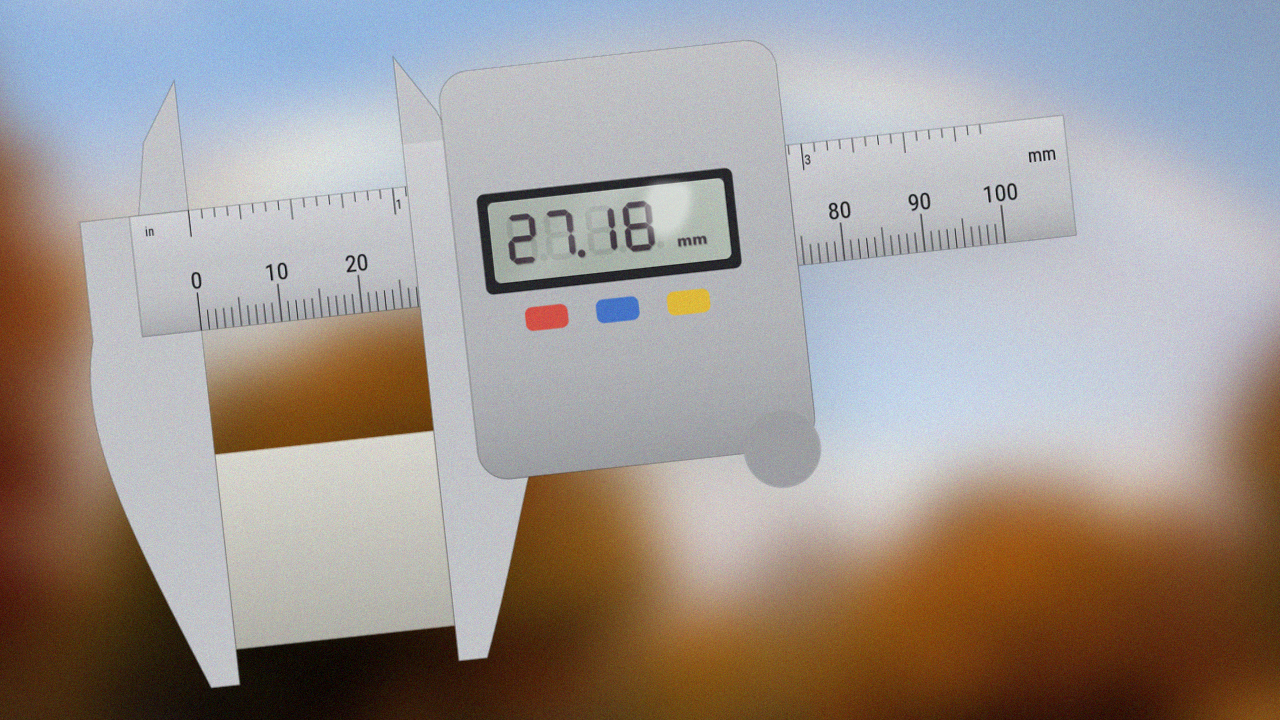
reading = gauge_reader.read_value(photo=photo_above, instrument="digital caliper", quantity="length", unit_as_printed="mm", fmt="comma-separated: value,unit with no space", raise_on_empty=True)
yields 27.18,mm
